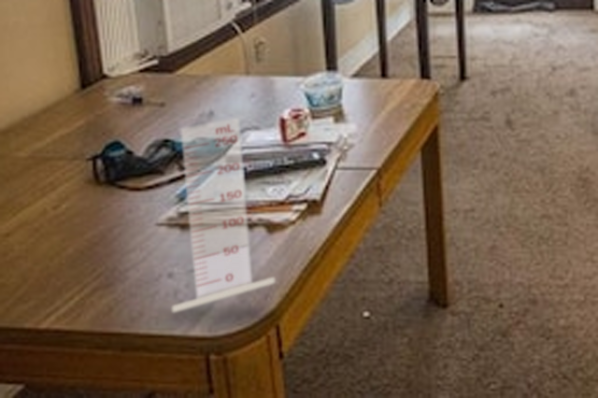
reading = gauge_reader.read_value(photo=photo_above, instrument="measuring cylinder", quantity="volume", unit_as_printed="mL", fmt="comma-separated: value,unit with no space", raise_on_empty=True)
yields 50,mL
